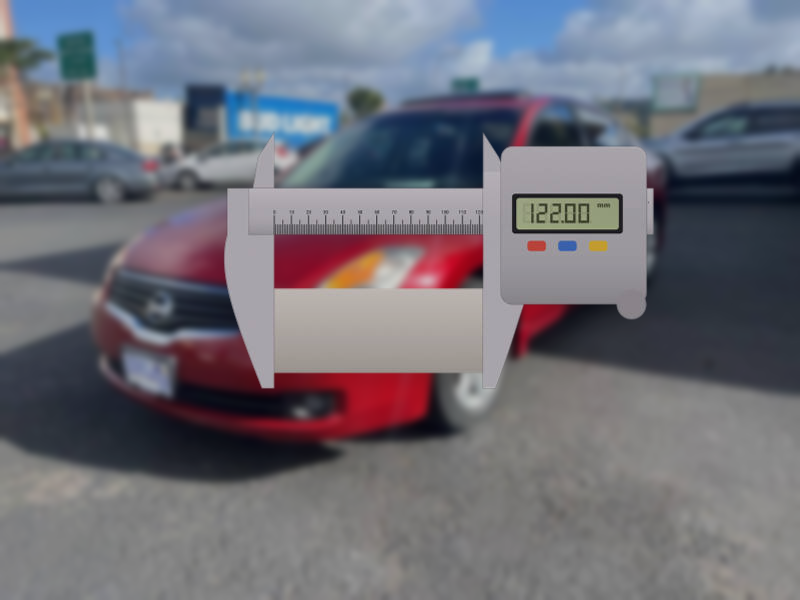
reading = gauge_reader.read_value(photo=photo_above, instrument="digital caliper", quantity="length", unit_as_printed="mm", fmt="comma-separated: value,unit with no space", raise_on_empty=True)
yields 122.00,mm
